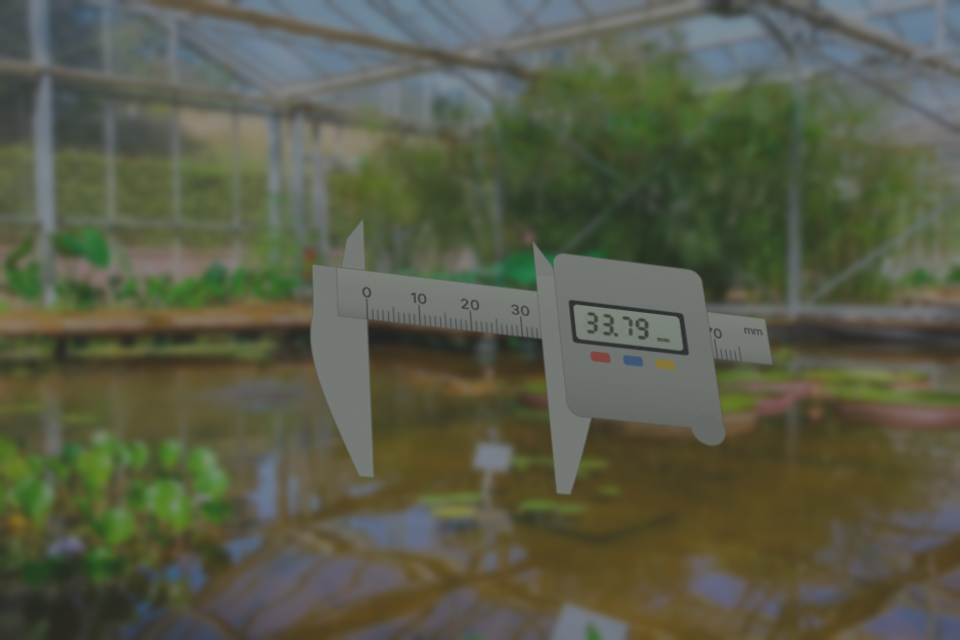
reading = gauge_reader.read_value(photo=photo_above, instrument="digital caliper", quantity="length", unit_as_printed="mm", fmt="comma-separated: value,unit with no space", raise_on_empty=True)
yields 33.79,mm
